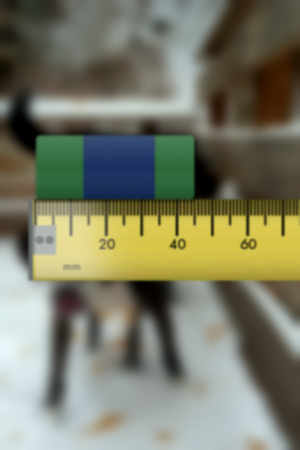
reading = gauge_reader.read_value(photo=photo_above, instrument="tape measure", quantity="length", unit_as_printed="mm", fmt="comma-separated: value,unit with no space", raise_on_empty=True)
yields 45,mm
